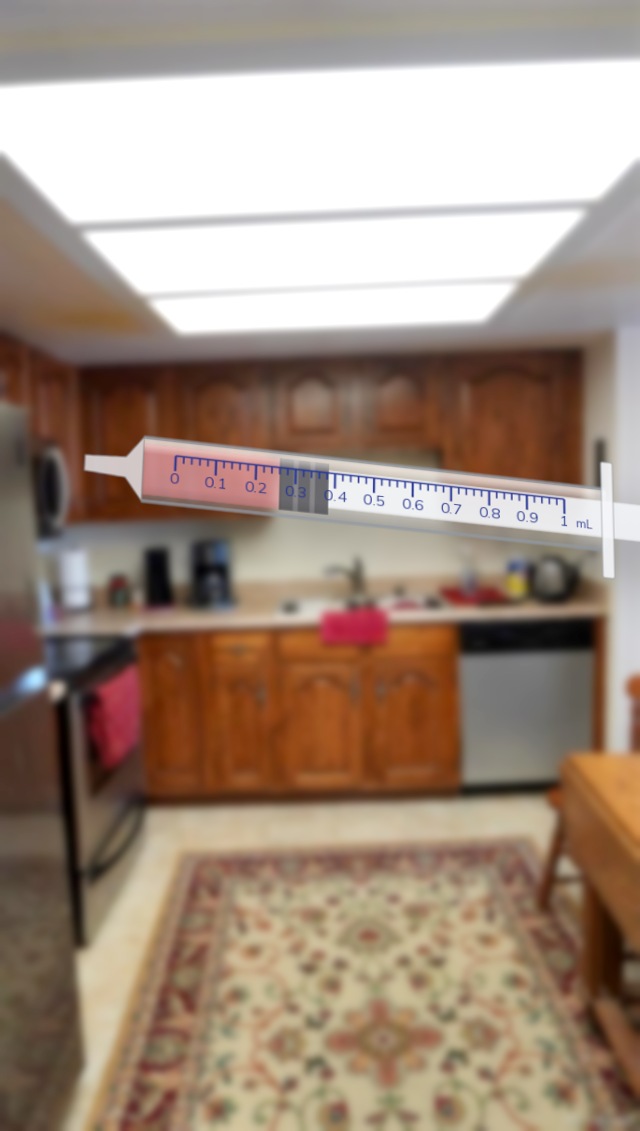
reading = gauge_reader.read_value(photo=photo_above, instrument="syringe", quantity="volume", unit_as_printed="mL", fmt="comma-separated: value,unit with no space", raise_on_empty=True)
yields 0.26,mL
